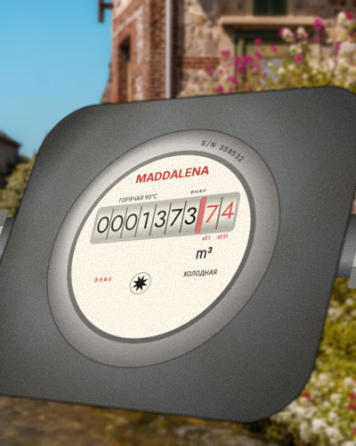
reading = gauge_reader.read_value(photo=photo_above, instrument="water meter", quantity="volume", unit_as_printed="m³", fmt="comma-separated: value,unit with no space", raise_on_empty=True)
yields 1373.74,m³
